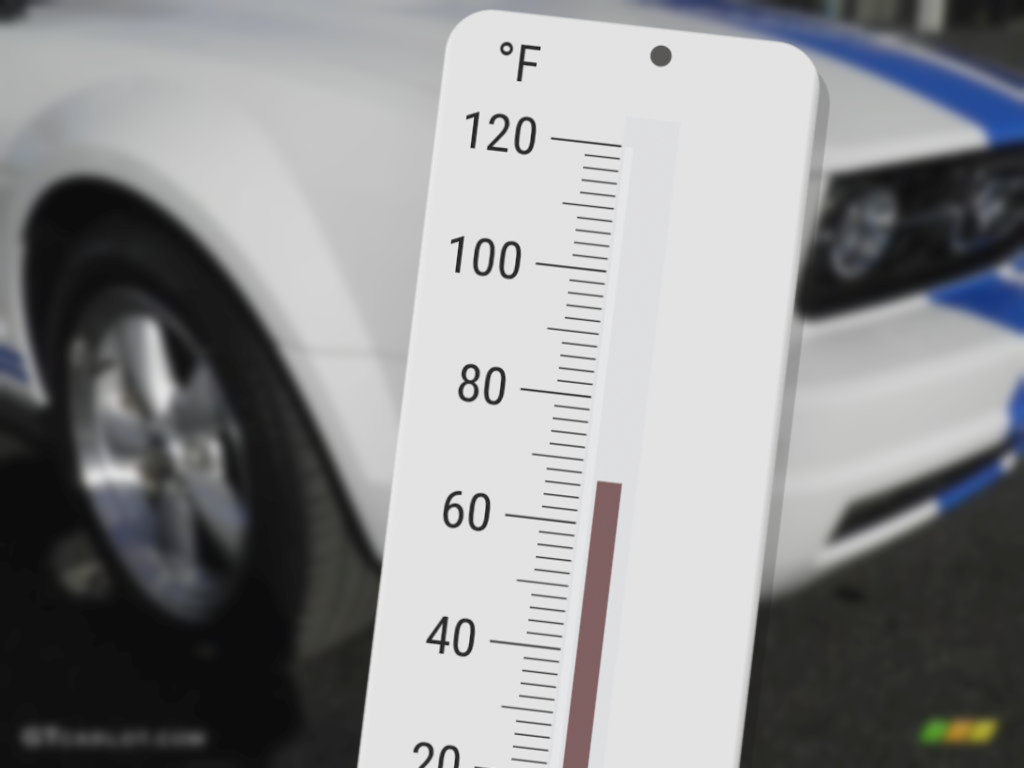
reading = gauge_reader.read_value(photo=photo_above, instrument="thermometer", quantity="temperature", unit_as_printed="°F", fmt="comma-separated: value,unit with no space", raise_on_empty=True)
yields 67,°F
